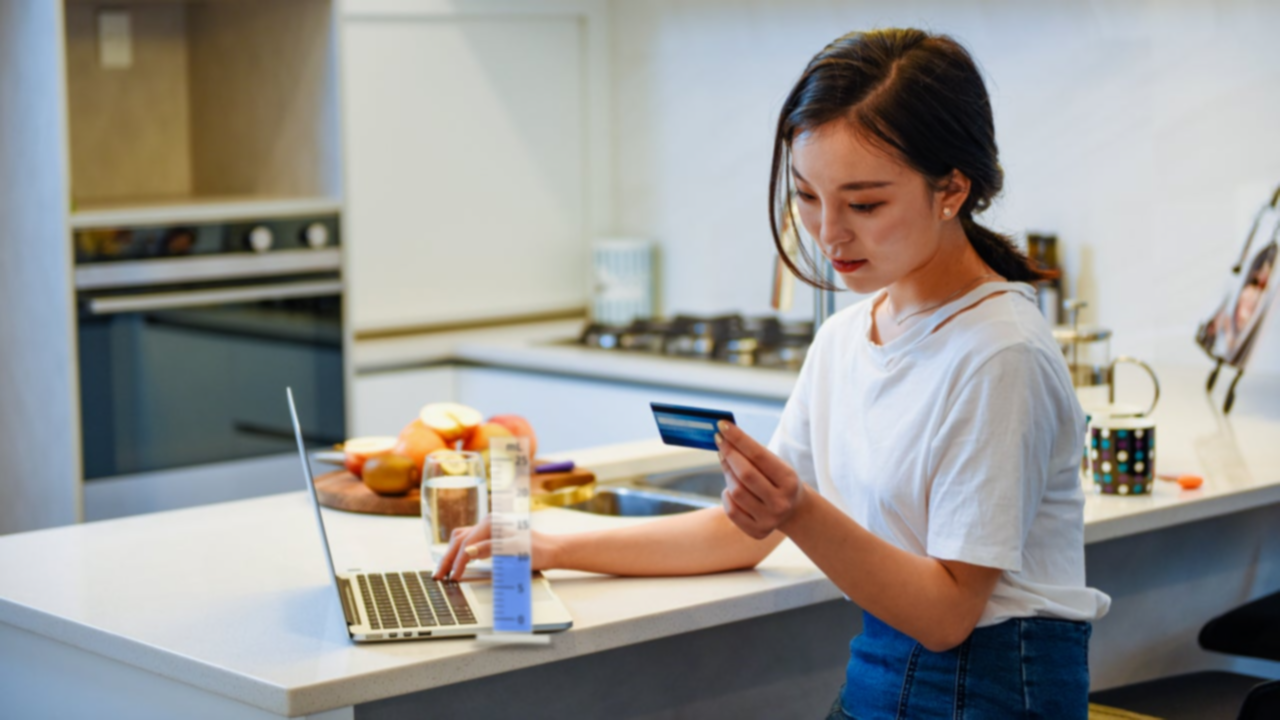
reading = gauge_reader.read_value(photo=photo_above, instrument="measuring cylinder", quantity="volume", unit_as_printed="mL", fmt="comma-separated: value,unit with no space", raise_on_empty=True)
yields 10,mL
